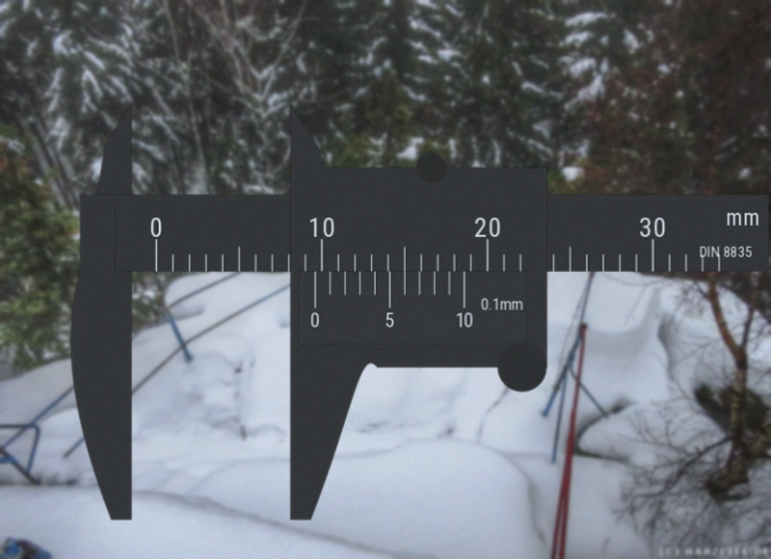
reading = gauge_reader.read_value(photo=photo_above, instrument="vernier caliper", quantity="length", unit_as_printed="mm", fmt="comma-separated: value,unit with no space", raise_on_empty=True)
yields 9.6,mm
